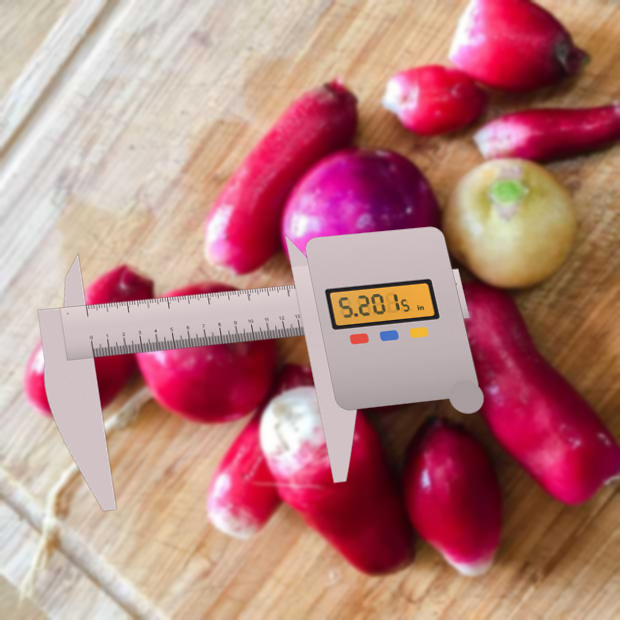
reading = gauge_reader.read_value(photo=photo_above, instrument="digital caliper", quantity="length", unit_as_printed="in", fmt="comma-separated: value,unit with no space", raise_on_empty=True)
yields 5.2015,in
